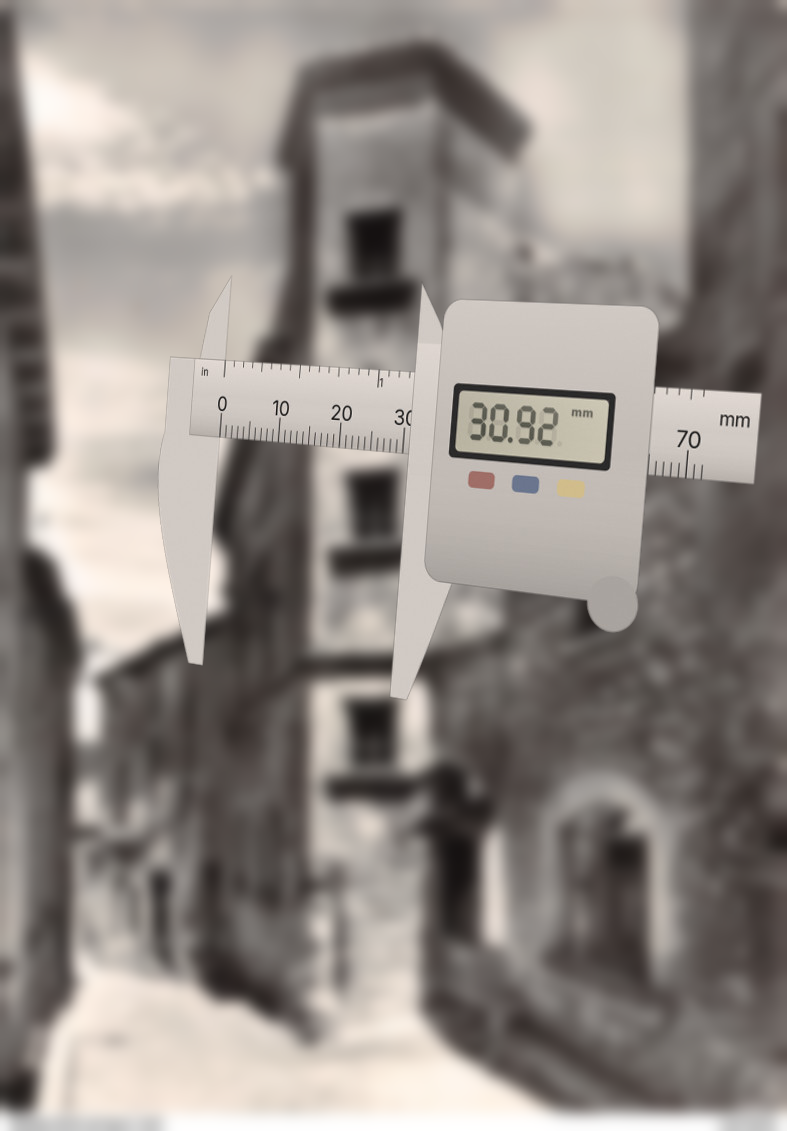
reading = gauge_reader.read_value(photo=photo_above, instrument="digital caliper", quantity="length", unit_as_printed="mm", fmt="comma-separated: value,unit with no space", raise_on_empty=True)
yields 30.92,mm
